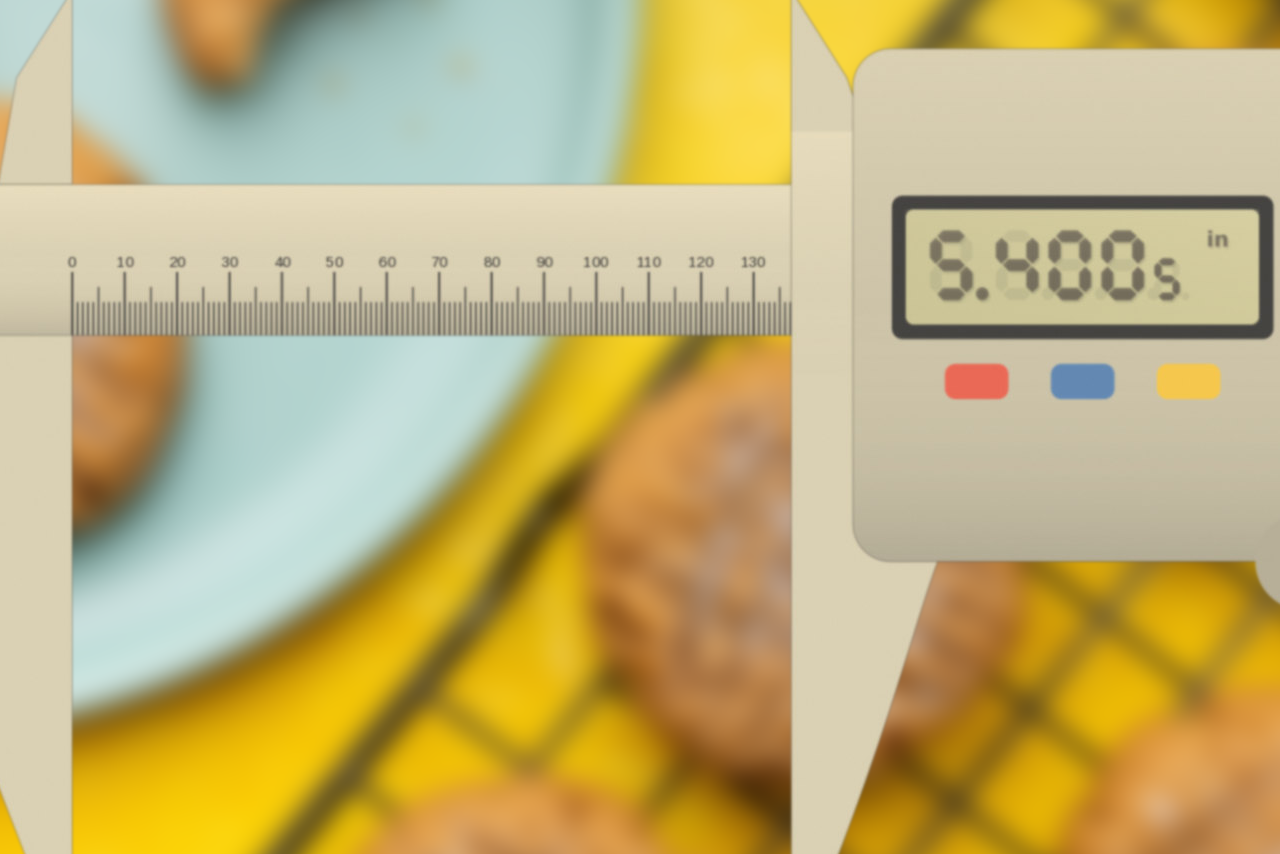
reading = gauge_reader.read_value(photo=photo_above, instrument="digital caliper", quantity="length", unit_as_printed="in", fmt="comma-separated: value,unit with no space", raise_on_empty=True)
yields 5.4005,in
